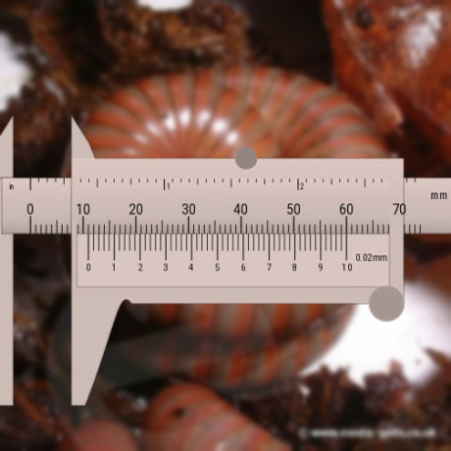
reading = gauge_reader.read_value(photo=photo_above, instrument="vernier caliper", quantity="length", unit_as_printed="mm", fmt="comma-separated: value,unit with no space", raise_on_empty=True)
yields 11.0,mm
